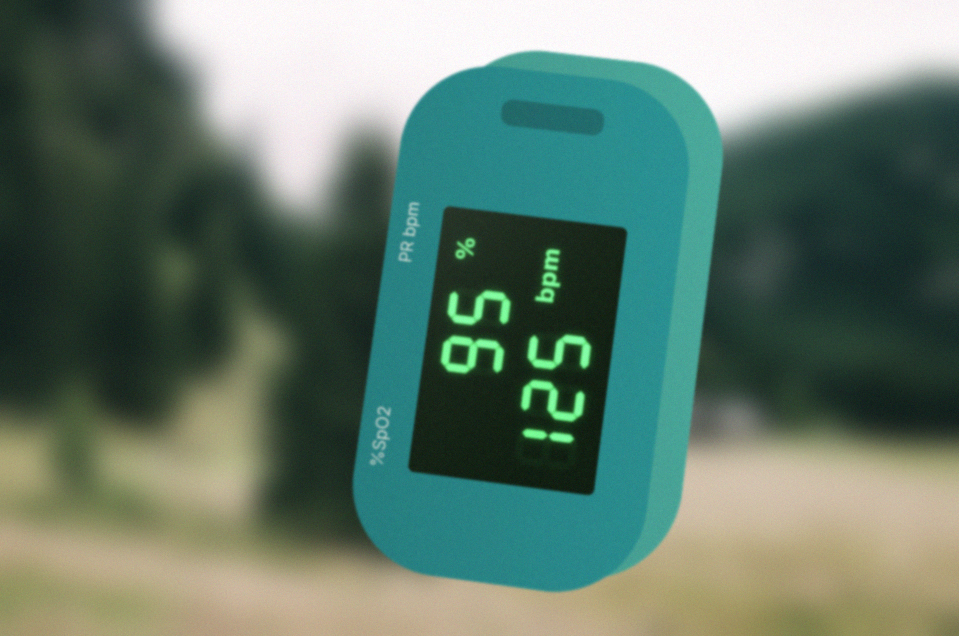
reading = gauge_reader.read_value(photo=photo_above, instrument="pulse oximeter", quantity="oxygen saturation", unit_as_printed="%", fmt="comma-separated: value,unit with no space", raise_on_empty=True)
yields 95,%
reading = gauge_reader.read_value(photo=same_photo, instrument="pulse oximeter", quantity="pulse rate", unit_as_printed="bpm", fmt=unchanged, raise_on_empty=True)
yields 125,bpm
